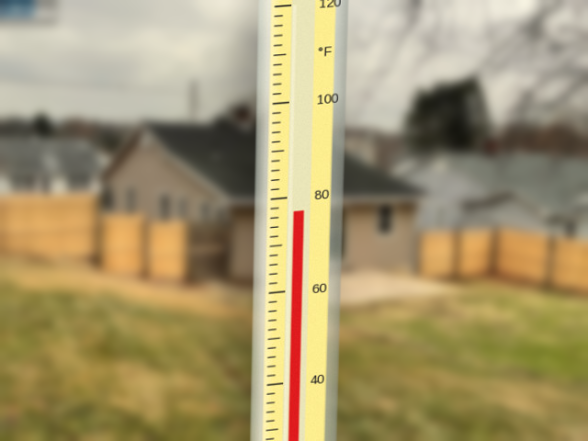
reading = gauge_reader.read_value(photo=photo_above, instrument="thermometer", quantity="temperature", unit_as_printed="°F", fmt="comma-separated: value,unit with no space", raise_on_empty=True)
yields 77,°F
